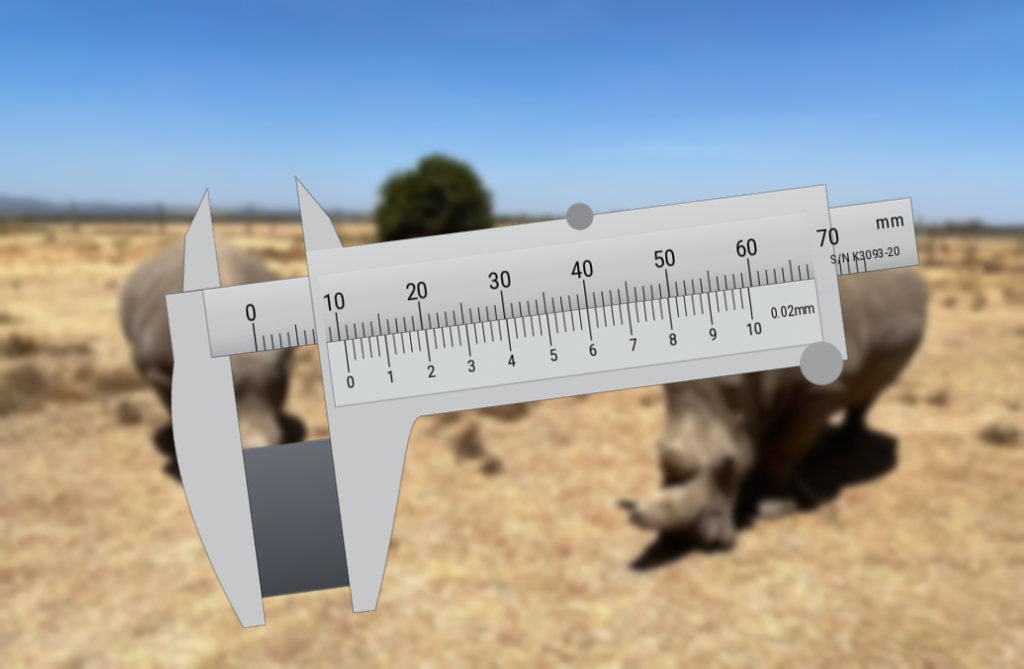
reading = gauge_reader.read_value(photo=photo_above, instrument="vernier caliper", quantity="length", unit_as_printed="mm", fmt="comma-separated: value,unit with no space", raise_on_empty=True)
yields 10.6,mm
